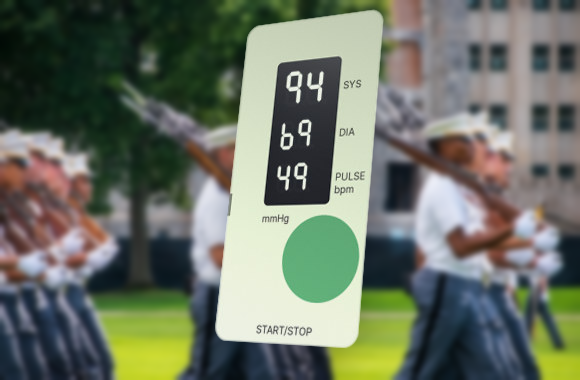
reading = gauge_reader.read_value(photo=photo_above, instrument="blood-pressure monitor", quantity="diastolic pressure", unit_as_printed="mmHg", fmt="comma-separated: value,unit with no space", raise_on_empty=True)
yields 69,mmHg
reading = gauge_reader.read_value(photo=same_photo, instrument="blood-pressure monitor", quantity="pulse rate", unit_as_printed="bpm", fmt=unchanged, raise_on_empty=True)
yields 49,bpm
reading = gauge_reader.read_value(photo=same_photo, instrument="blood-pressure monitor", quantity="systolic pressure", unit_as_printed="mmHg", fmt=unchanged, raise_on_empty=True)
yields 94,mmHg
